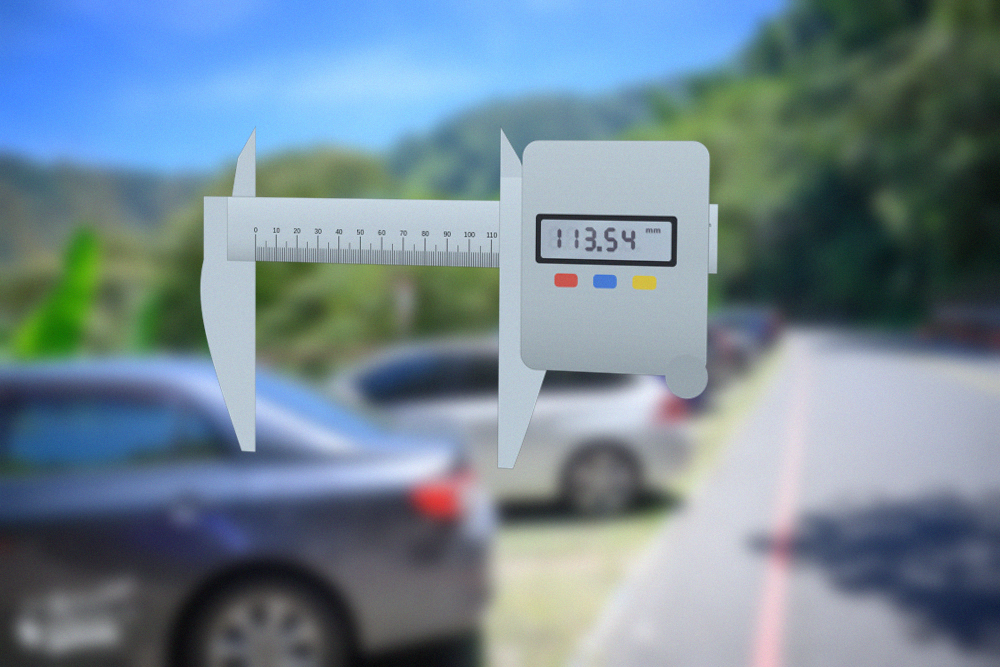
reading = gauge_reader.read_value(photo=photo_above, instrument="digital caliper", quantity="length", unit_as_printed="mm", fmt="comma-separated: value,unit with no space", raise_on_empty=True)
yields 113.54,mm
